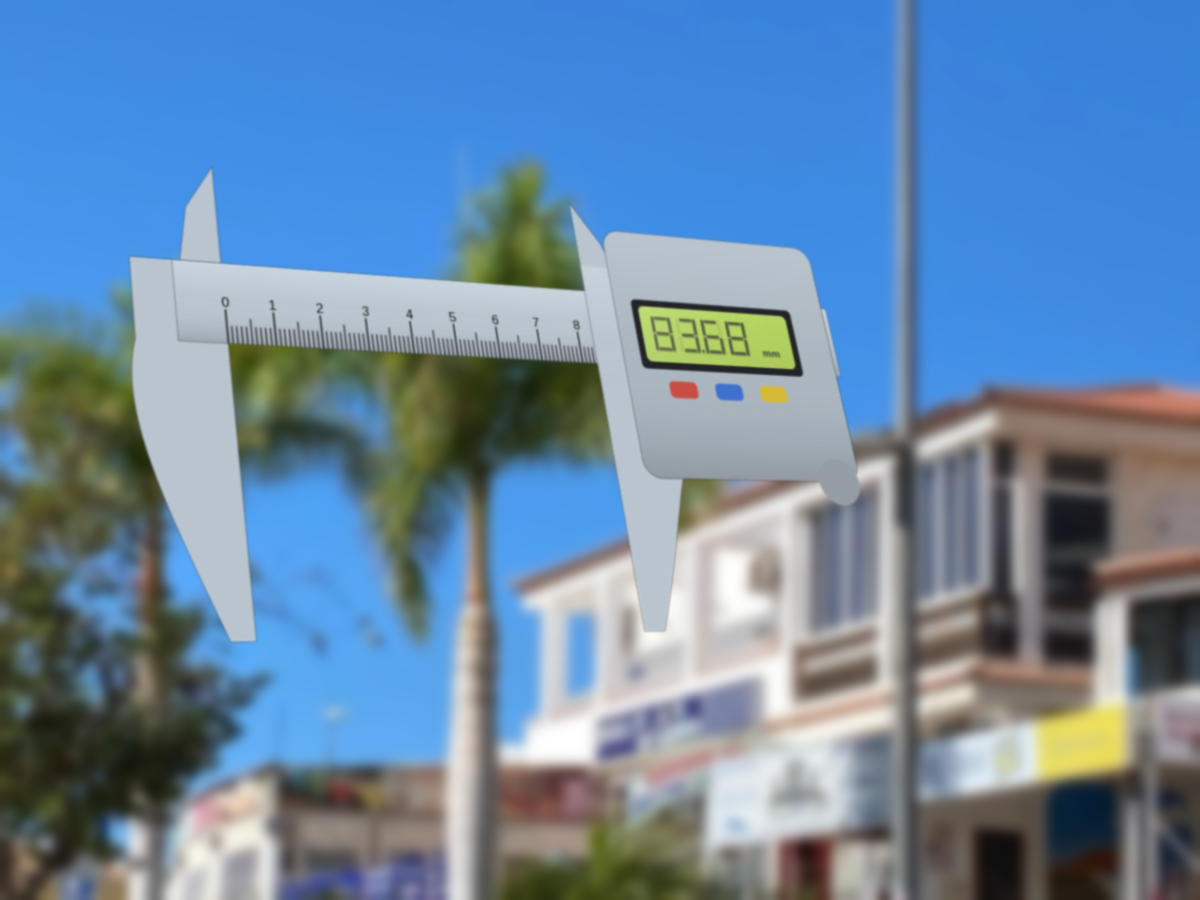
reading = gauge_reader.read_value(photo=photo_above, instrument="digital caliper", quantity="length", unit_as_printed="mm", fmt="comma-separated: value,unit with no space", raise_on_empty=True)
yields 83.68,mm
